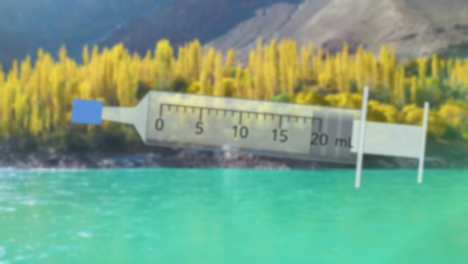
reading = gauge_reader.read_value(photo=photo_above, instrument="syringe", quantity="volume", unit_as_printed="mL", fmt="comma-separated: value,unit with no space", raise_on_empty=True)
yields 19,mL
